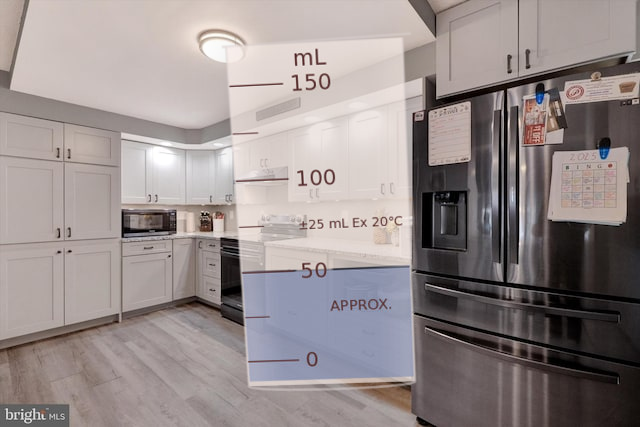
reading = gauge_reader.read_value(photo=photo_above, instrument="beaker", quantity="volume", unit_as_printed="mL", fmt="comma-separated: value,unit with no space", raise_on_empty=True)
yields 50,mL
